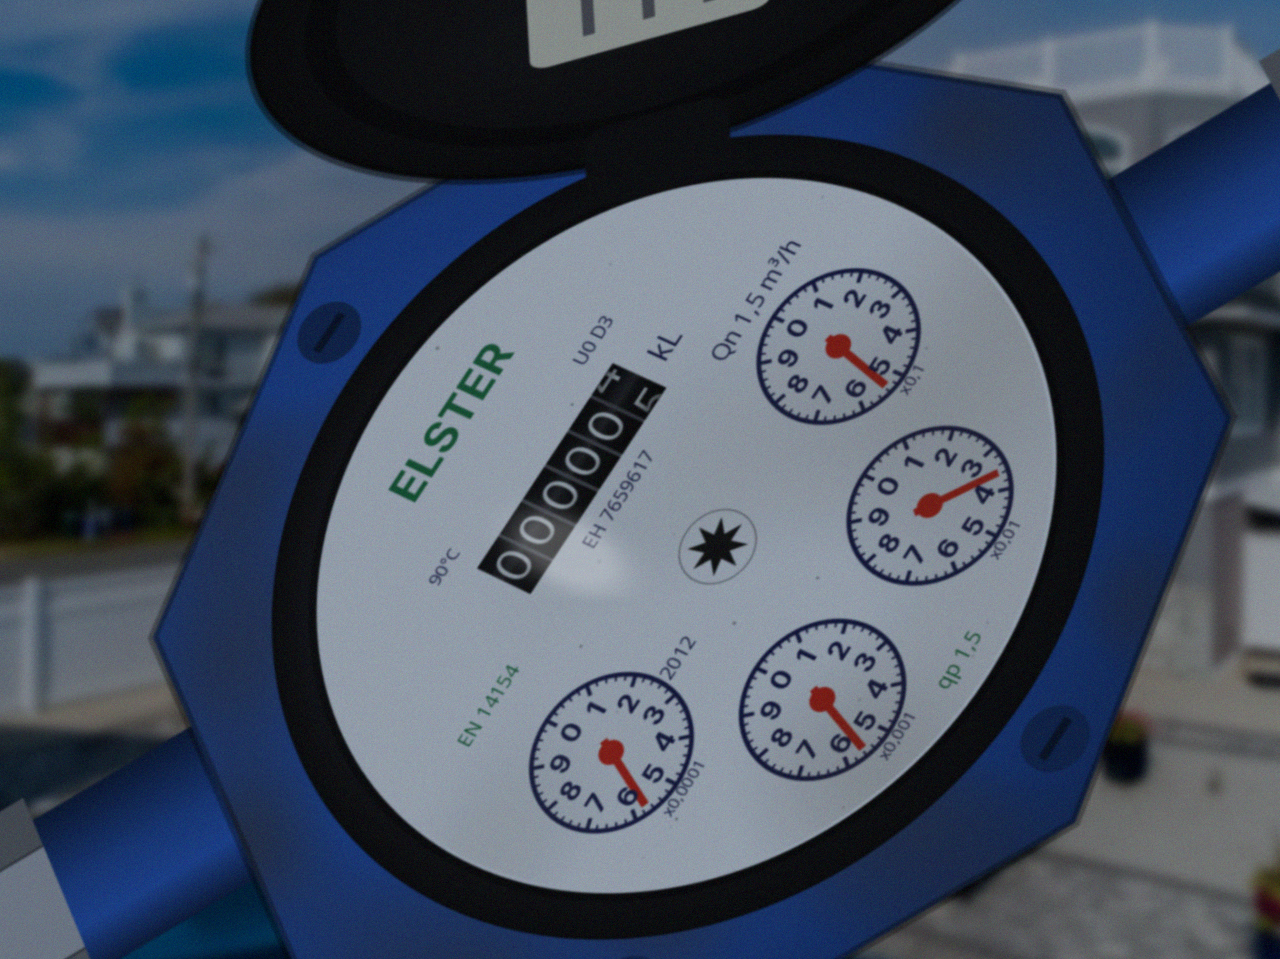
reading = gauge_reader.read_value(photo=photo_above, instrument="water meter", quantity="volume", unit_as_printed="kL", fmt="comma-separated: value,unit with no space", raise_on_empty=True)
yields 4.5355,kL
